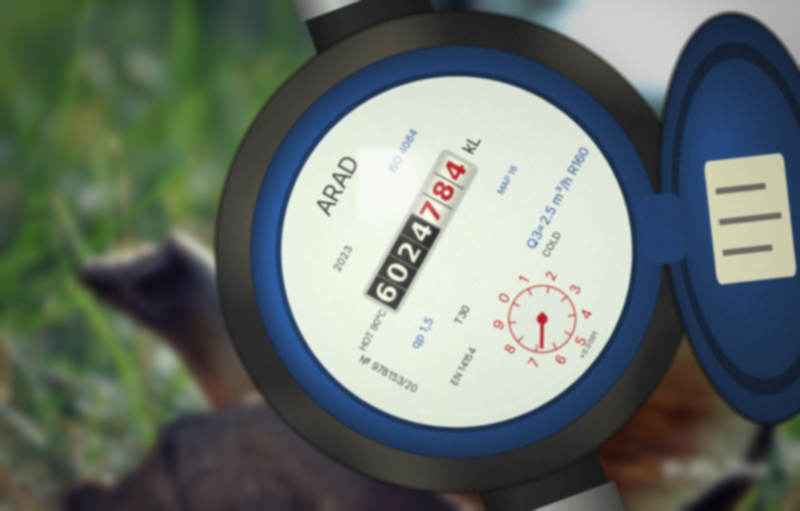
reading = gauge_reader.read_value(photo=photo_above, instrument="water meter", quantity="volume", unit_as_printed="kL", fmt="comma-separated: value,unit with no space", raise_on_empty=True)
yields 6024.7846,kL
